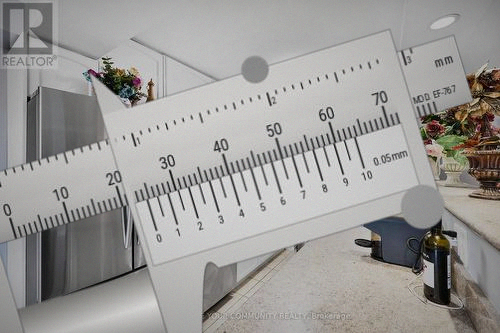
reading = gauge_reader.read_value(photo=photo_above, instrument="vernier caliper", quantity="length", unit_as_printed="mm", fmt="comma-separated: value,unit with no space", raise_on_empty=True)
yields 24.6,mm
